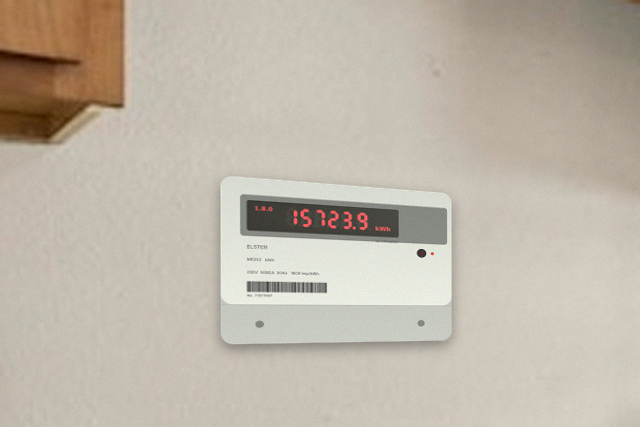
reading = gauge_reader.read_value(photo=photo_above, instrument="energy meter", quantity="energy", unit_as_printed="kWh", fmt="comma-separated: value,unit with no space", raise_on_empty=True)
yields 15723.9,kWh
